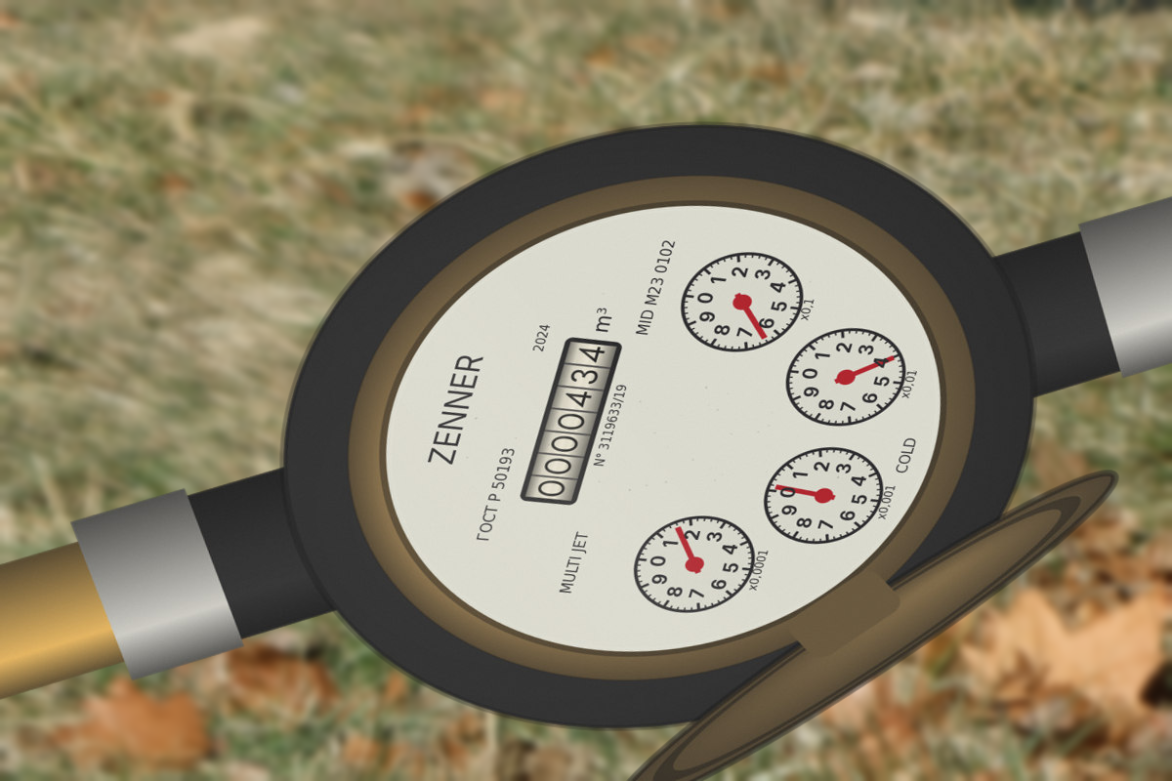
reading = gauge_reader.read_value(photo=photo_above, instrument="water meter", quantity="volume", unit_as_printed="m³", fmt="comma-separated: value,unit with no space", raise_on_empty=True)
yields 434.6401,m³
